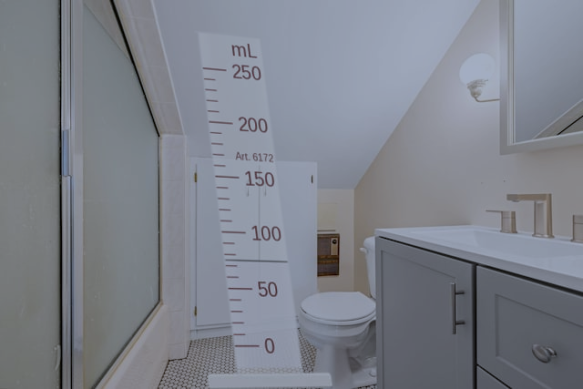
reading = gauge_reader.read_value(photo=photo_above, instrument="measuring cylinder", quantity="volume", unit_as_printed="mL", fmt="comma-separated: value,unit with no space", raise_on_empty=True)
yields 75,mL
